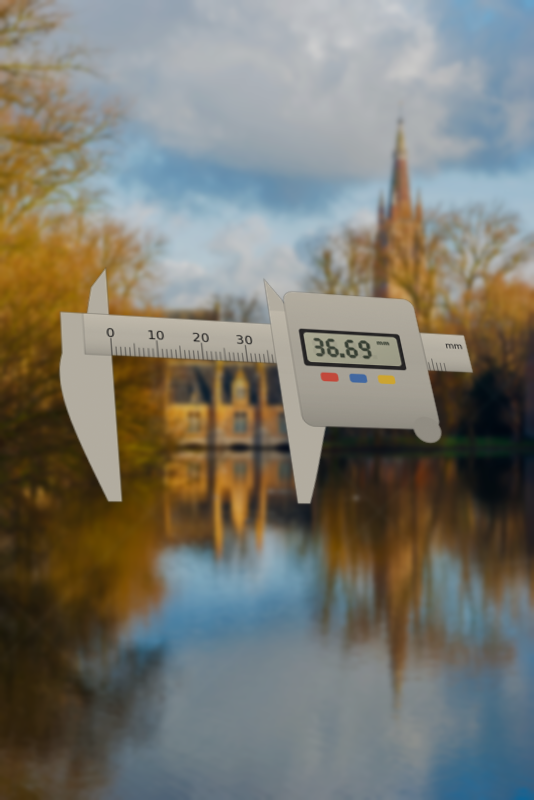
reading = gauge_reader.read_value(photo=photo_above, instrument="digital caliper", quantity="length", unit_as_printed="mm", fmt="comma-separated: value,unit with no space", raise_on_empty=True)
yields 36.69,mm
